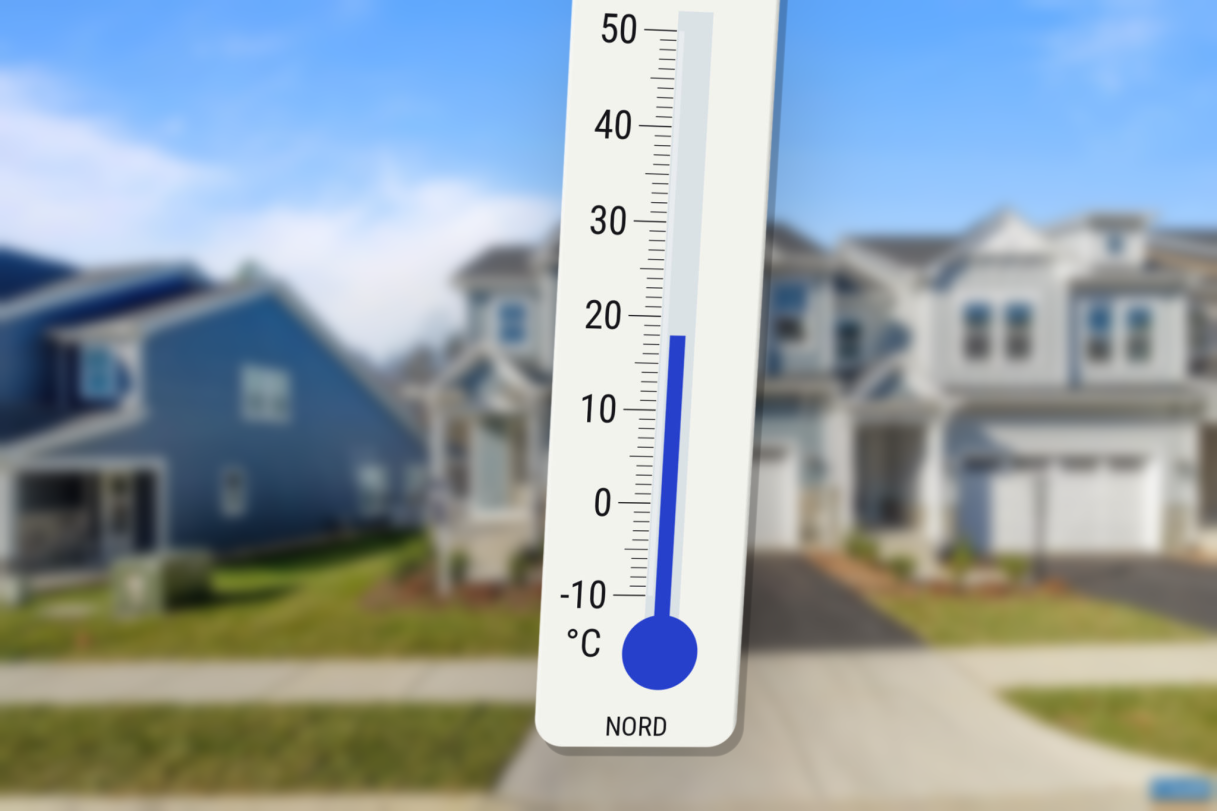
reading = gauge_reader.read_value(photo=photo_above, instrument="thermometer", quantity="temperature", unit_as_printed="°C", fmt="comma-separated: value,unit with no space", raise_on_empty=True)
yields 18,°C
